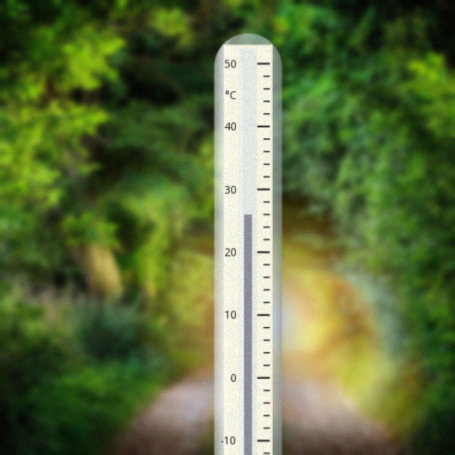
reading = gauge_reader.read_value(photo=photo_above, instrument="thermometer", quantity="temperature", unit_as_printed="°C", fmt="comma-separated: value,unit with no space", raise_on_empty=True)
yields 26,°C
